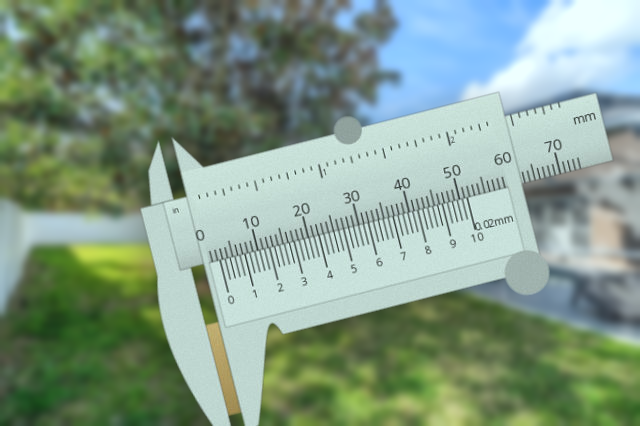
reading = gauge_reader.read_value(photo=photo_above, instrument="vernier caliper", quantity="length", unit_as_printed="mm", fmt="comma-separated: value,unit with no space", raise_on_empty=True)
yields 2.5,mm
